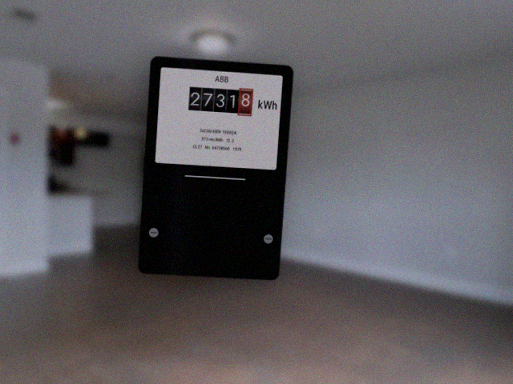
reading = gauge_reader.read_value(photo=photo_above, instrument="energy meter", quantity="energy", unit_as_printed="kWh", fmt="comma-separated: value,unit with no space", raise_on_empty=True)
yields 2731.8,kWh
